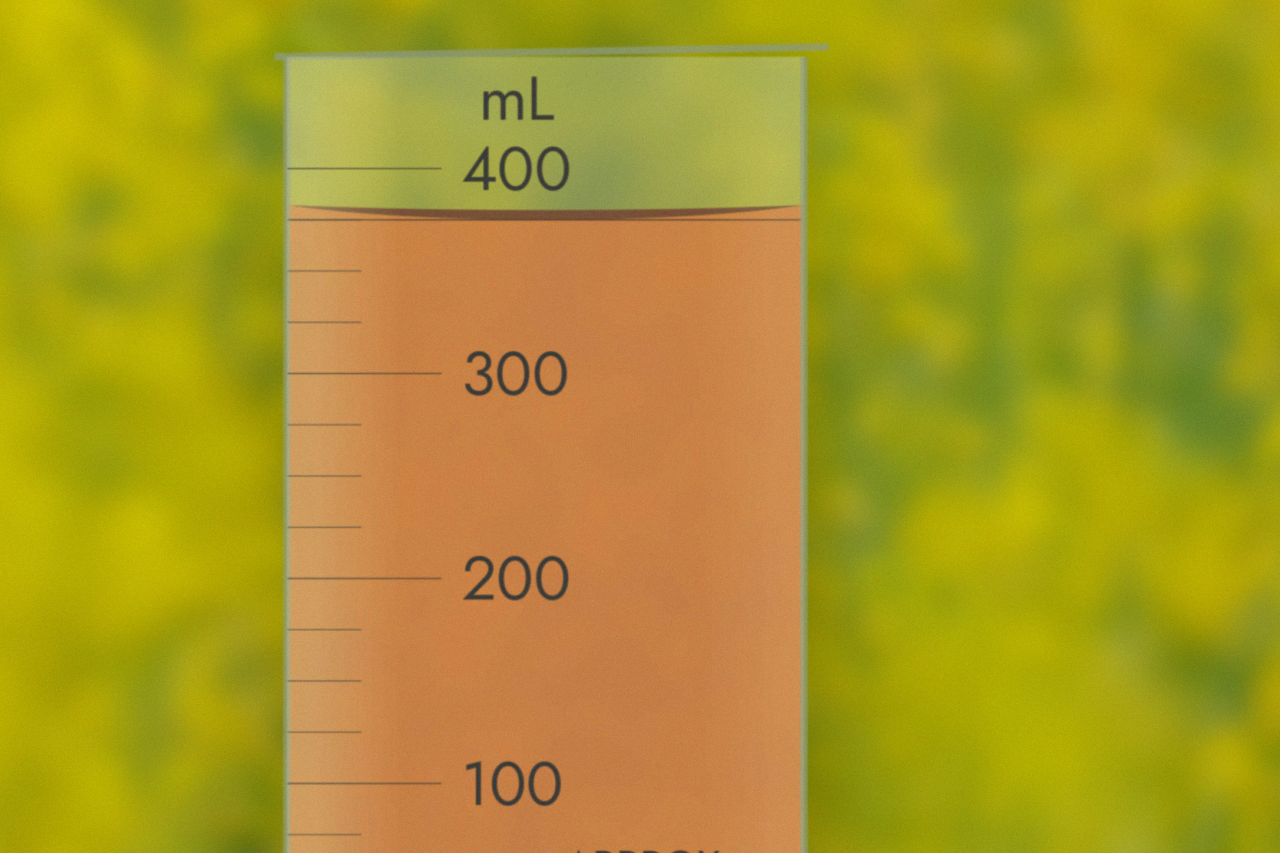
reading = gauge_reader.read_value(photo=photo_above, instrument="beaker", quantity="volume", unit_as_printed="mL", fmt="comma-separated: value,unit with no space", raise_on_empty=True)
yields 375,mL
